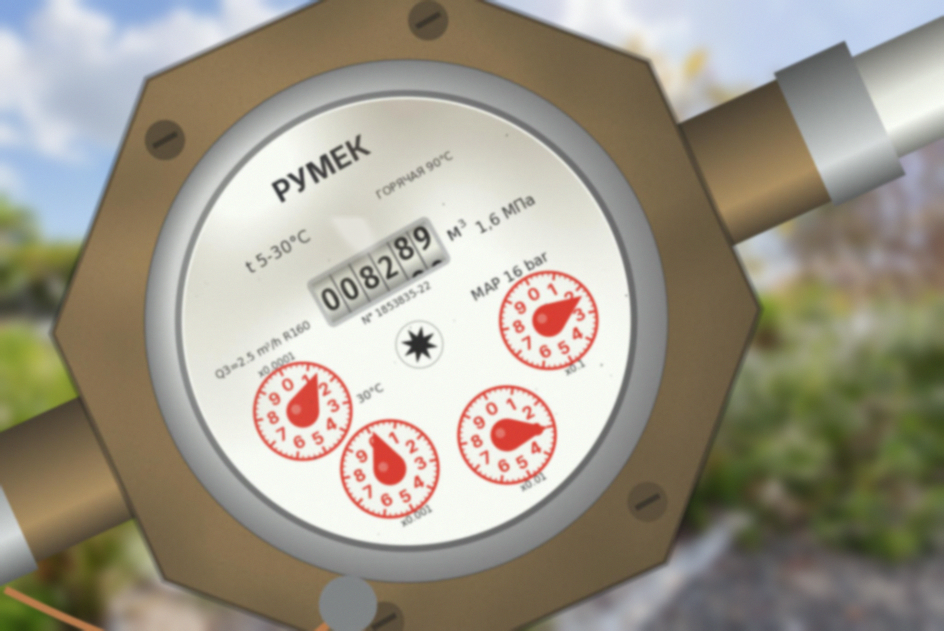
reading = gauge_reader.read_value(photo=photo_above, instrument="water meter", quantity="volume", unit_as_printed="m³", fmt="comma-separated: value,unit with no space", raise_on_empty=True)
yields 8289.2301,m³
